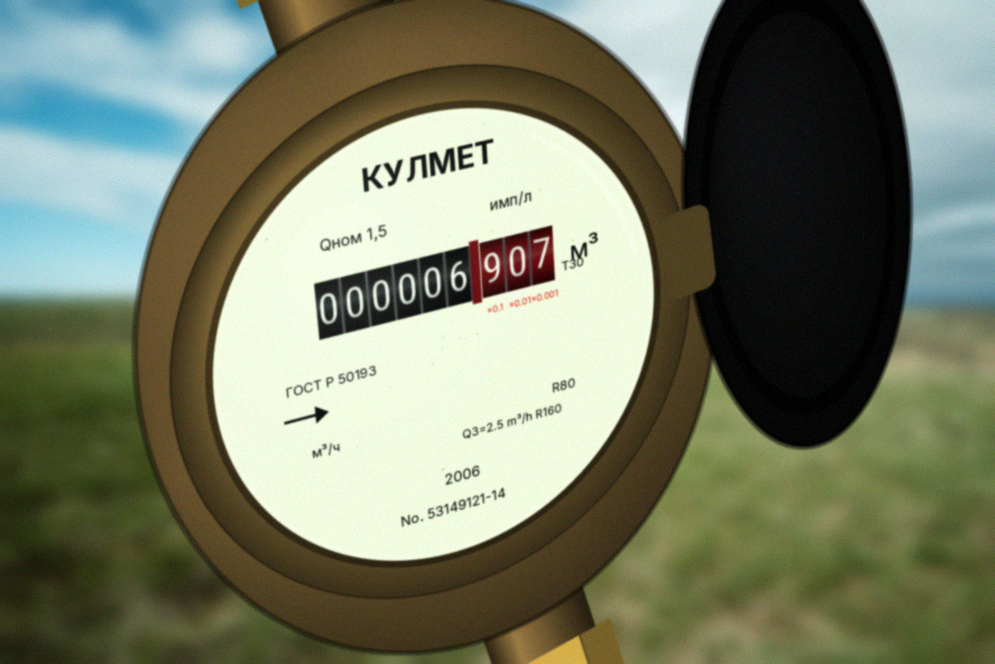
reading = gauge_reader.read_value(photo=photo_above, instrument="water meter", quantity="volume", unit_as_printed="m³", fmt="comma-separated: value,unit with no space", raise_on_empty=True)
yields 6.907,m³
